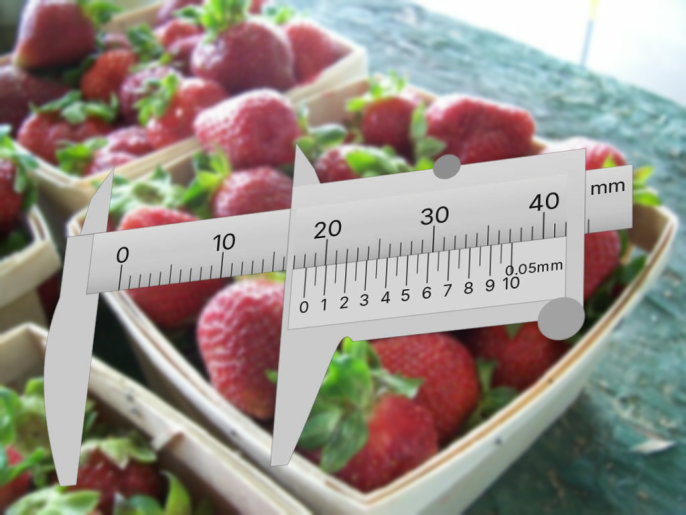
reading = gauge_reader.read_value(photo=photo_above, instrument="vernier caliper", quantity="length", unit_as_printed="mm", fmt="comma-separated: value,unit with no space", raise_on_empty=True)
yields 18.2,mm
